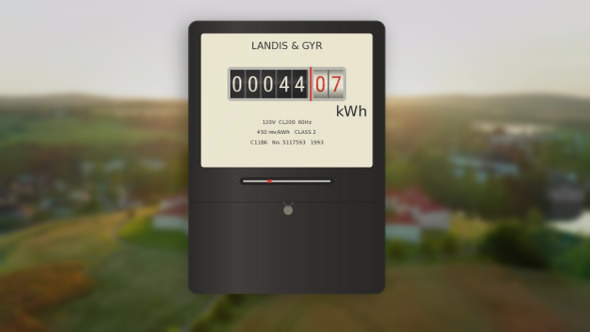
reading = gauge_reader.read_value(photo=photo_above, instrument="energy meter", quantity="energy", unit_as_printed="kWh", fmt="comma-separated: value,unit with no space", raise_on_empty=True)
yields 44.07,kWh
